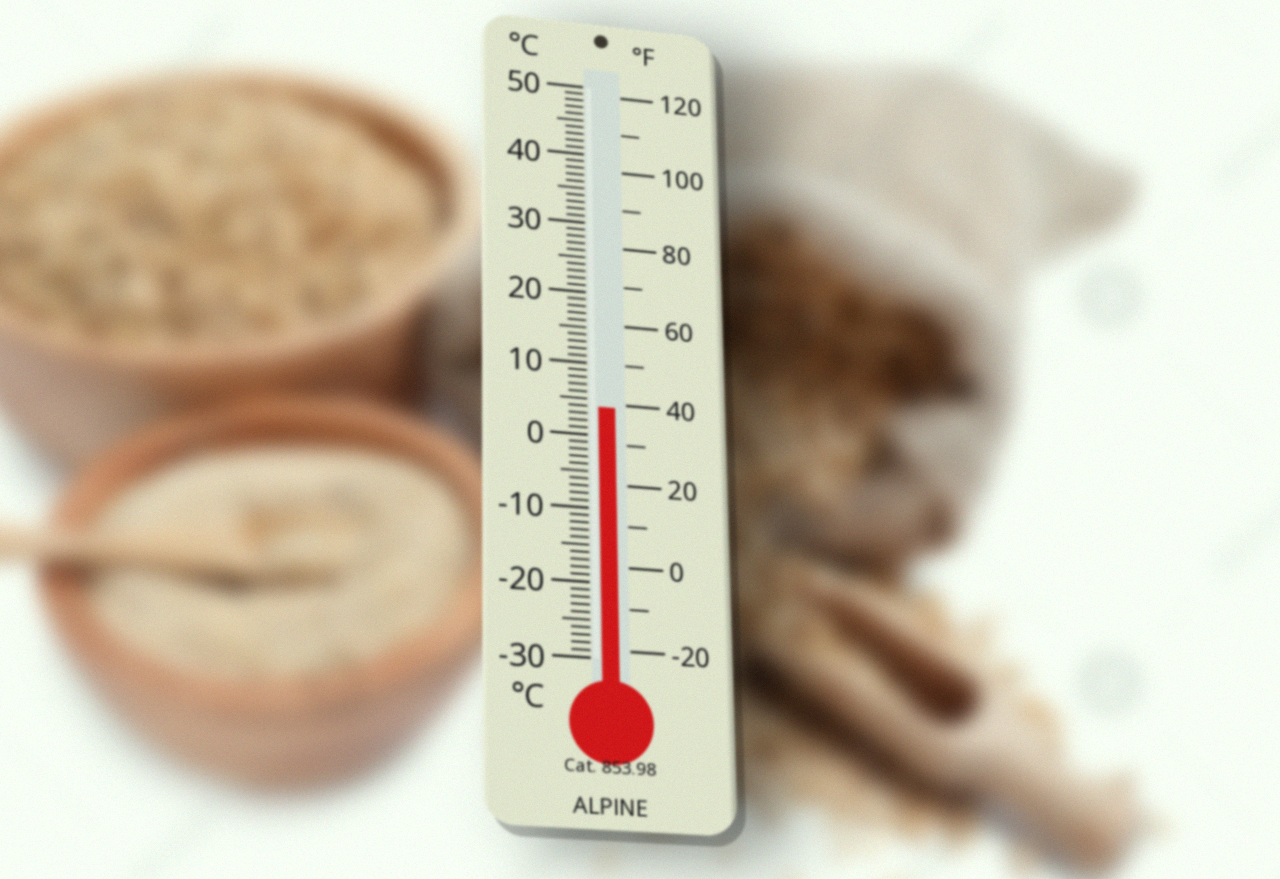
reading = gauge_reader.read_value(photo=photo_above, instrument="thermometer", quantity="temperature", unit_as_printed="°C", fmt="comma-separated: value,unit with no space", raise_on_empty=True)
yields 4,°C
